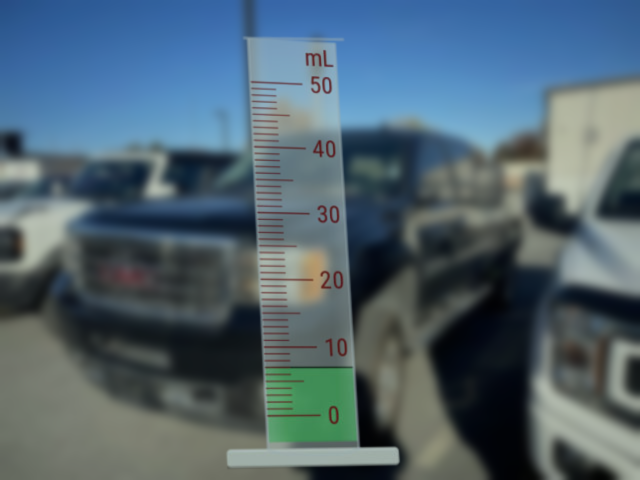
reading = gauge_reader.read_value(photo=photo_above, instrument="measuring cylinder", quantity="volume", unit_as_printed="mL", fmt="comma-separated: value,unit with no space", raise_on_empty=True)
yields 7,mL
